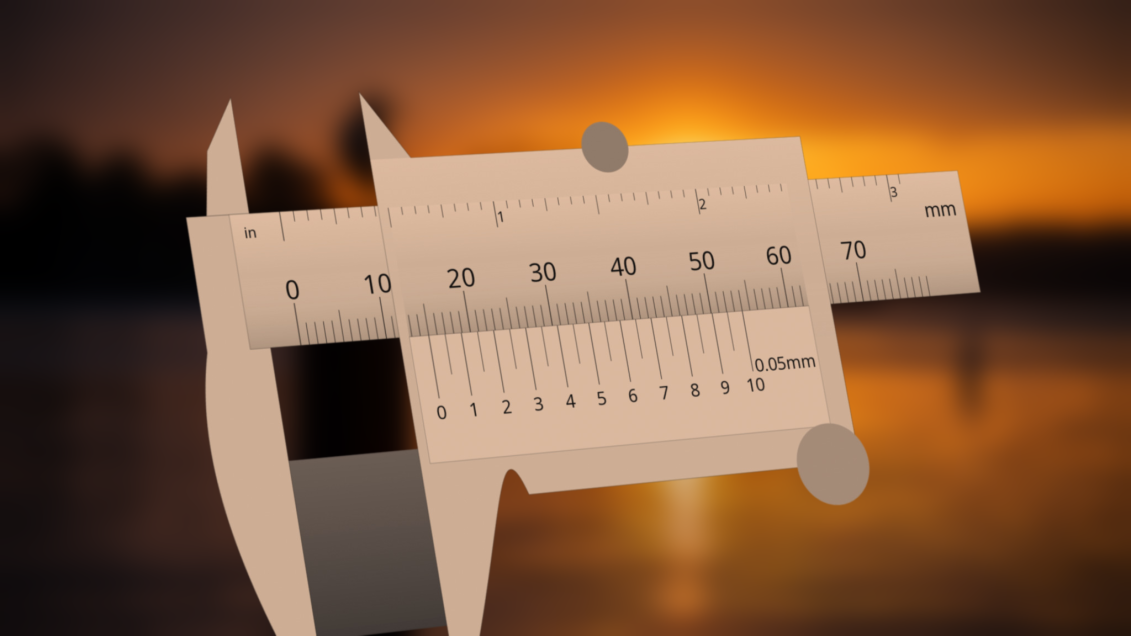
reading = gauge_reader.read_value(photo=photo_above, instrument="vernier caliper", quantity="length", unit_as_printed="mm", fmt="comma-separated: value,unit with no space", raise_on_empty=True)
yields 15.0,mm
